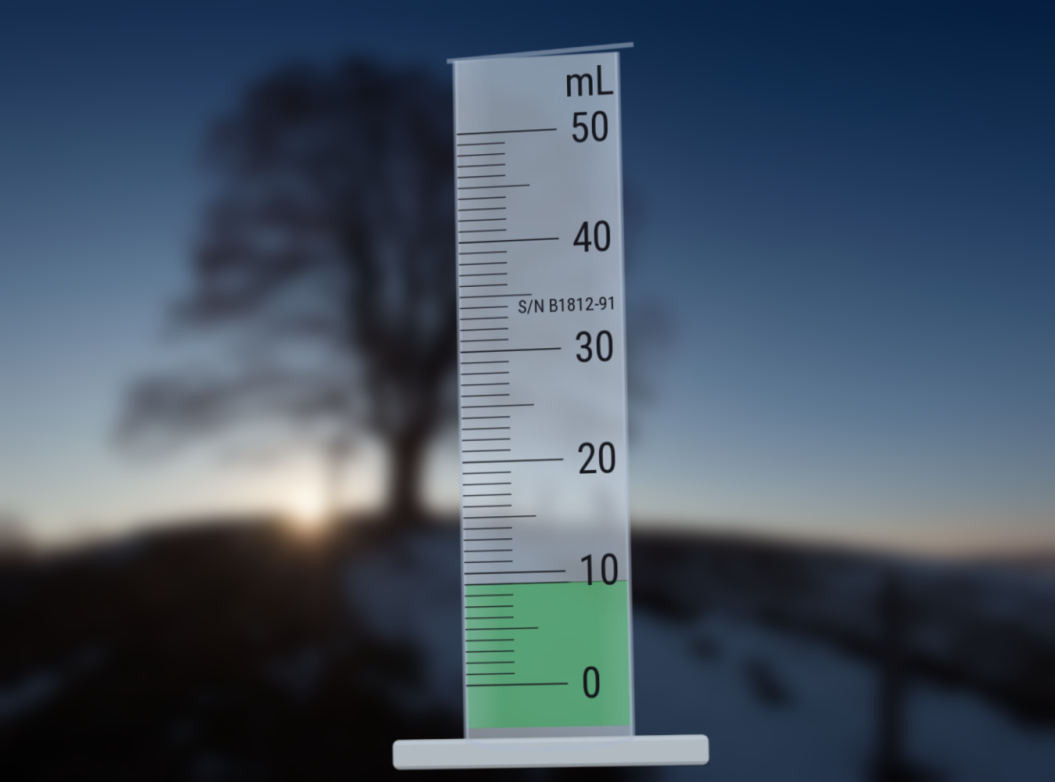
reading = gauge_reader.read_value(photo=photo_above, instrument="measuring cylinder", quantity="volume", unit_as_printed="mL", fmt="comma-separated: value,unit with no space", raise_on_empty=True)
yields 9,mL
